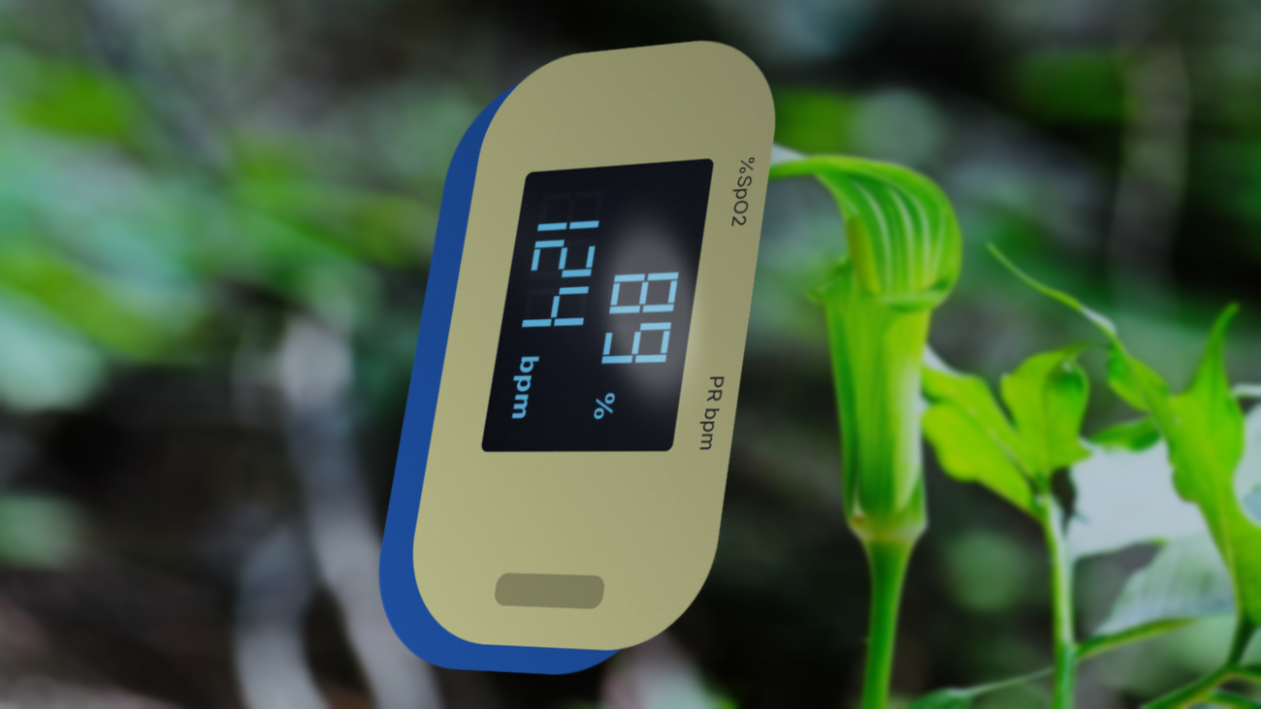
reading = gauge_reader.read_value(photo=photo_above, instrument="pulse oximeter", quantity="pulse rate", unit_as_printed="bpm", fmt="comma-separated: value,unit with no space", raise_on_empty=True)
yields 124,bpm
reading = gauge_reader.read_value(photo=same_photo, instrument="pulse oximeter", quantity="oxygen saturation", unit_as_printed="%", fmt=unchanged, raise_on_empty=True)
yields 89,%
